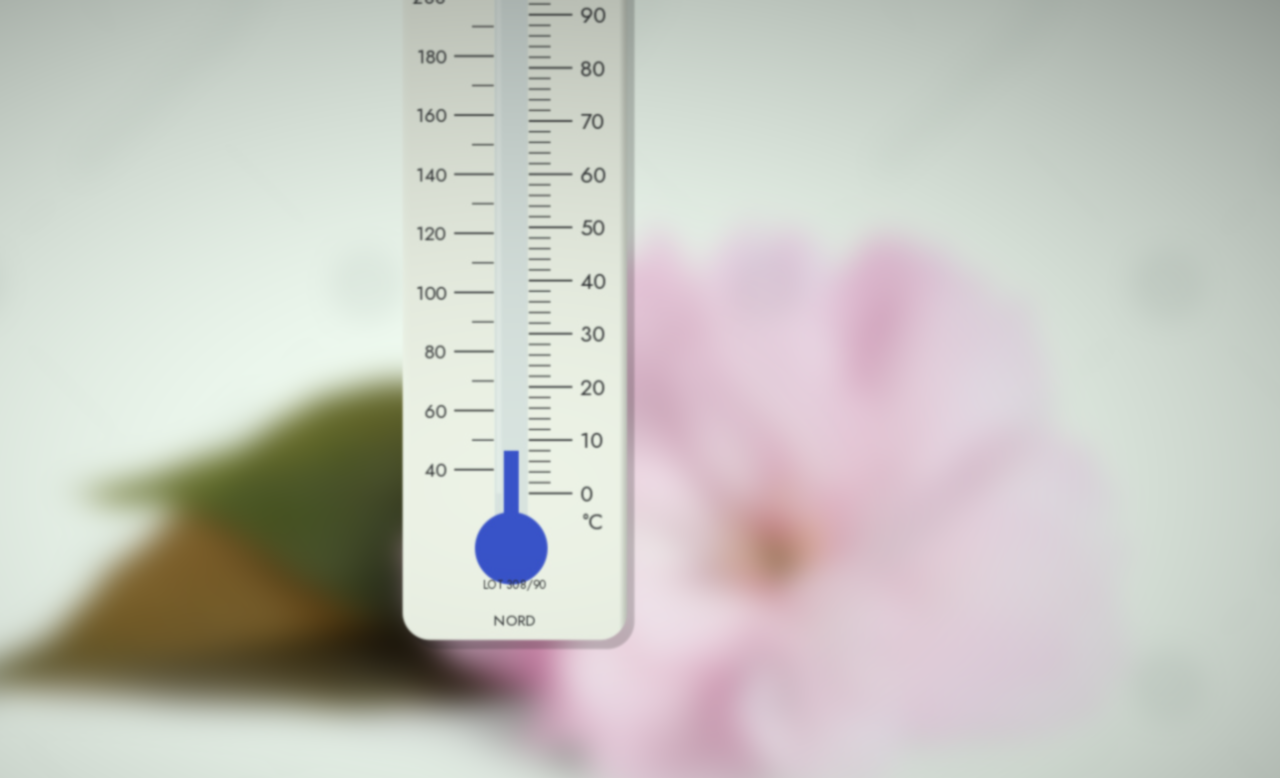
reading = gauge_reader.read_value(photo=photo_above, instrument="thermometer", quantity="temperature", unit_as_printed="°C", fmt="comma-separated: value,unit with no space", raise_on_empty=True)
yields 8,°C
